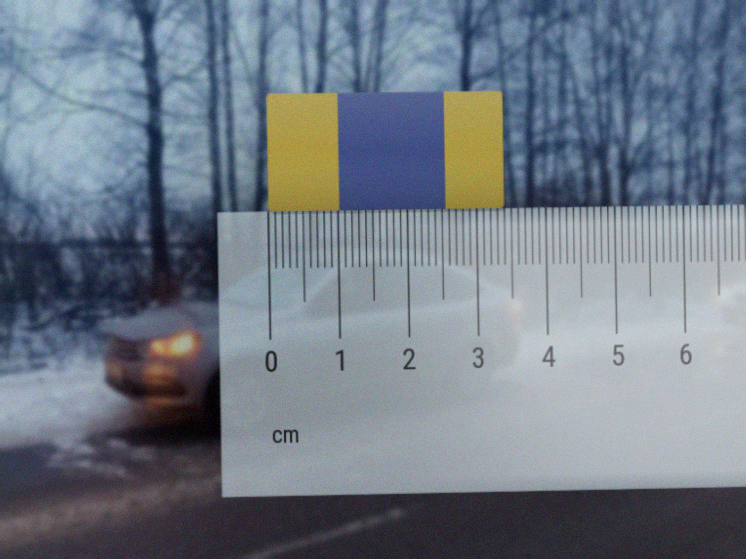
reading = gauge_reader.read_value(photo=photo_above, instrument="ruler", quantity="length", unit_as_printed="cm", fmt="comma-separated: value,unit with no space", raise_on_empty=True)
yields 3.4,cm
